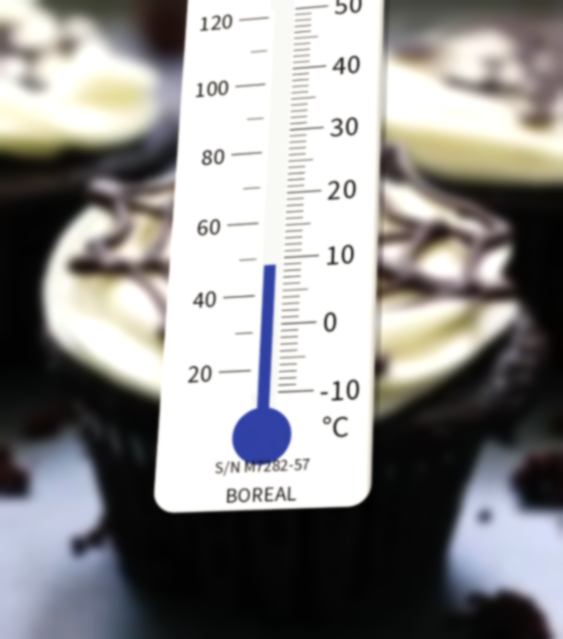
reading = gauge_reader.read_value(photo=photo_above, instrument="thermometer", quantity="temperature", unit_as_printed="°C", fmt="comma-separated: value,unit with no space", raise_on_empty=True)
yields 9,°C
